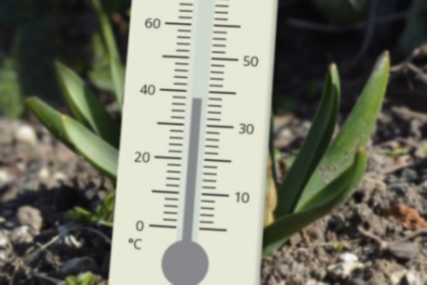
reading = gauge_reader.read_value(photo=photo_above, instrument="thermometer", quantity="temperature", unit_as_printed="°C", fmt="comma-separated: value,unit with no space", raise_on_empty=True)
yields 38,°C
